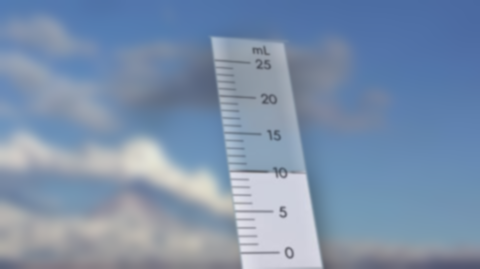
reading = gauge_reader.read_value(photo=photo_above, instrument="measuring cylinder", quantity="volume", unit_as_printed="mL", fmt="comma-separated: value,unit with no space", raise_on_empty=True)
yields 10,mL
